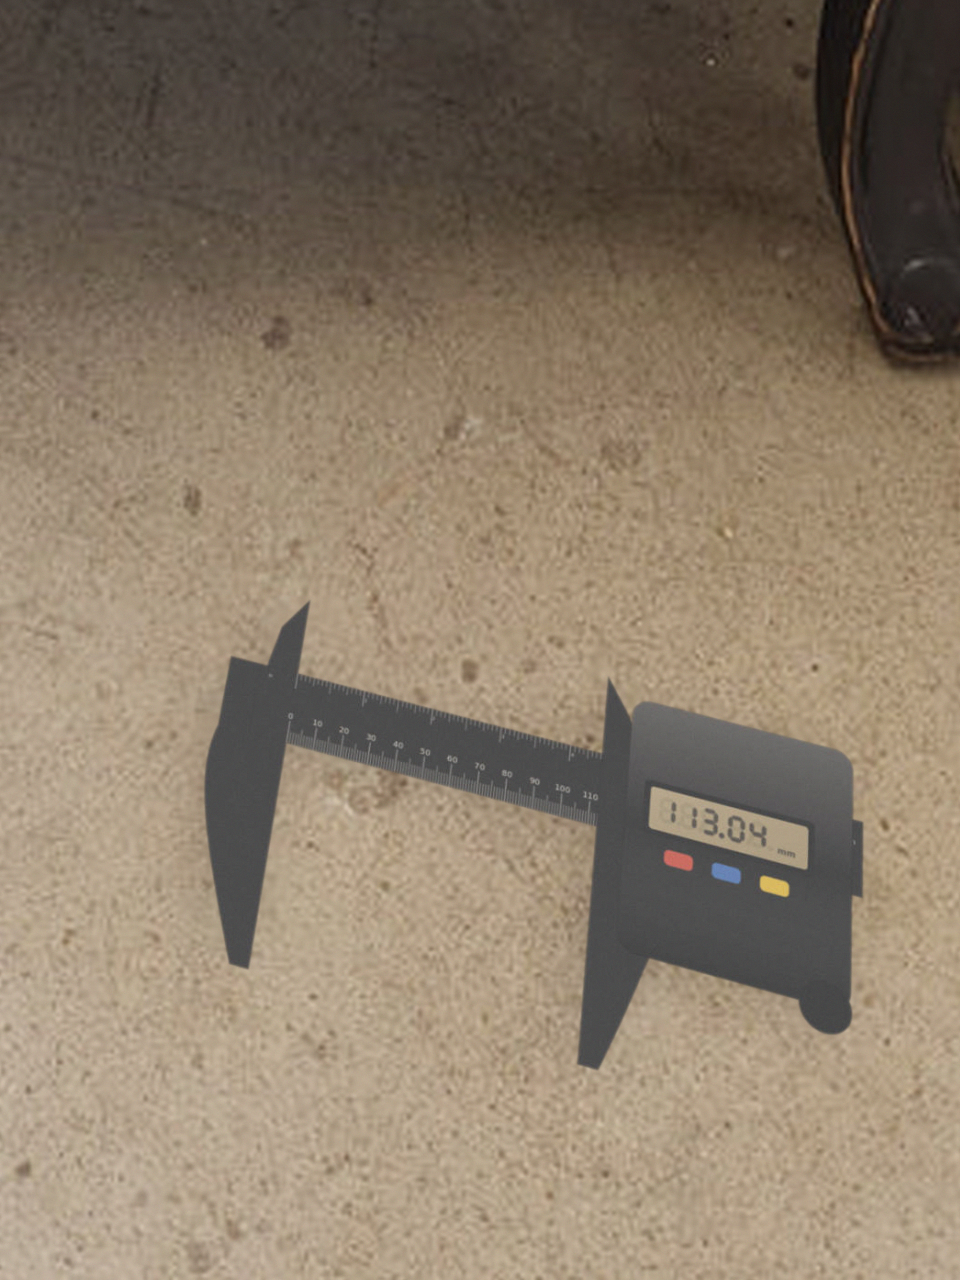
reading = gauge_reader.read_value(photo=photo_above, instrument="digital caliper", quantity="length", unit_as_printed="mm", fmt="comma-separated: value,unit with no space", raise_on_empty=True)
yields 113.04,mm
